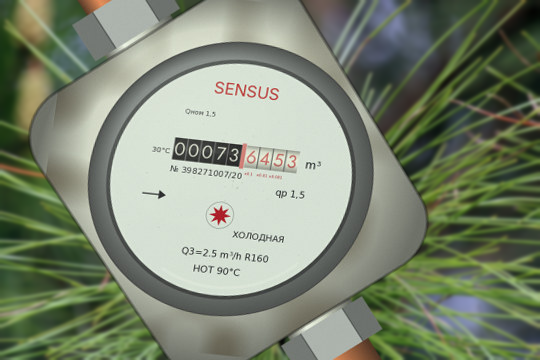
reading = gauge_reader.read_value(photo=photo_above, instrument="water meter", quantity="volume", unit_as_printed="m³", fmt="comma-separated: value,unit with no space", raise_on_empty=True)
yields 73.6453,m³
